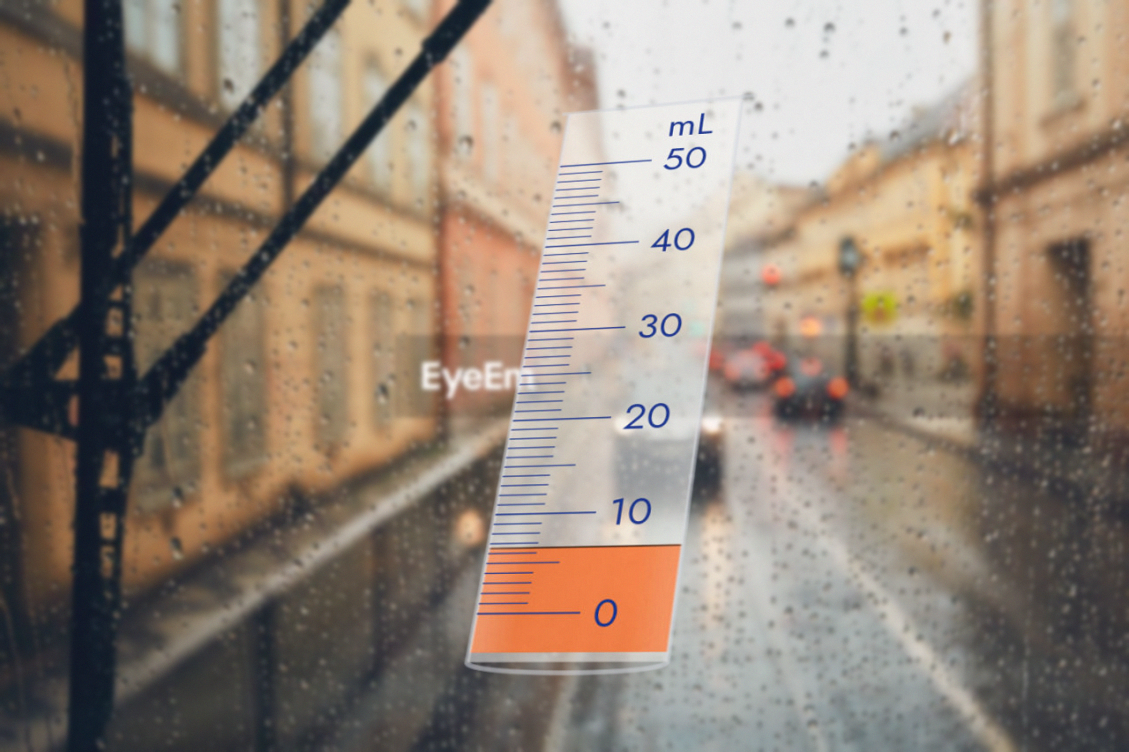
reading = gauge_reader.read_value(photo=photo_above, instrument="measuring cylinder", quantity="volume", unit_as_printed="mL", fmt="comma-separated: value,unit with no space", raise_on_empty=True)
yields 6.5,mL
